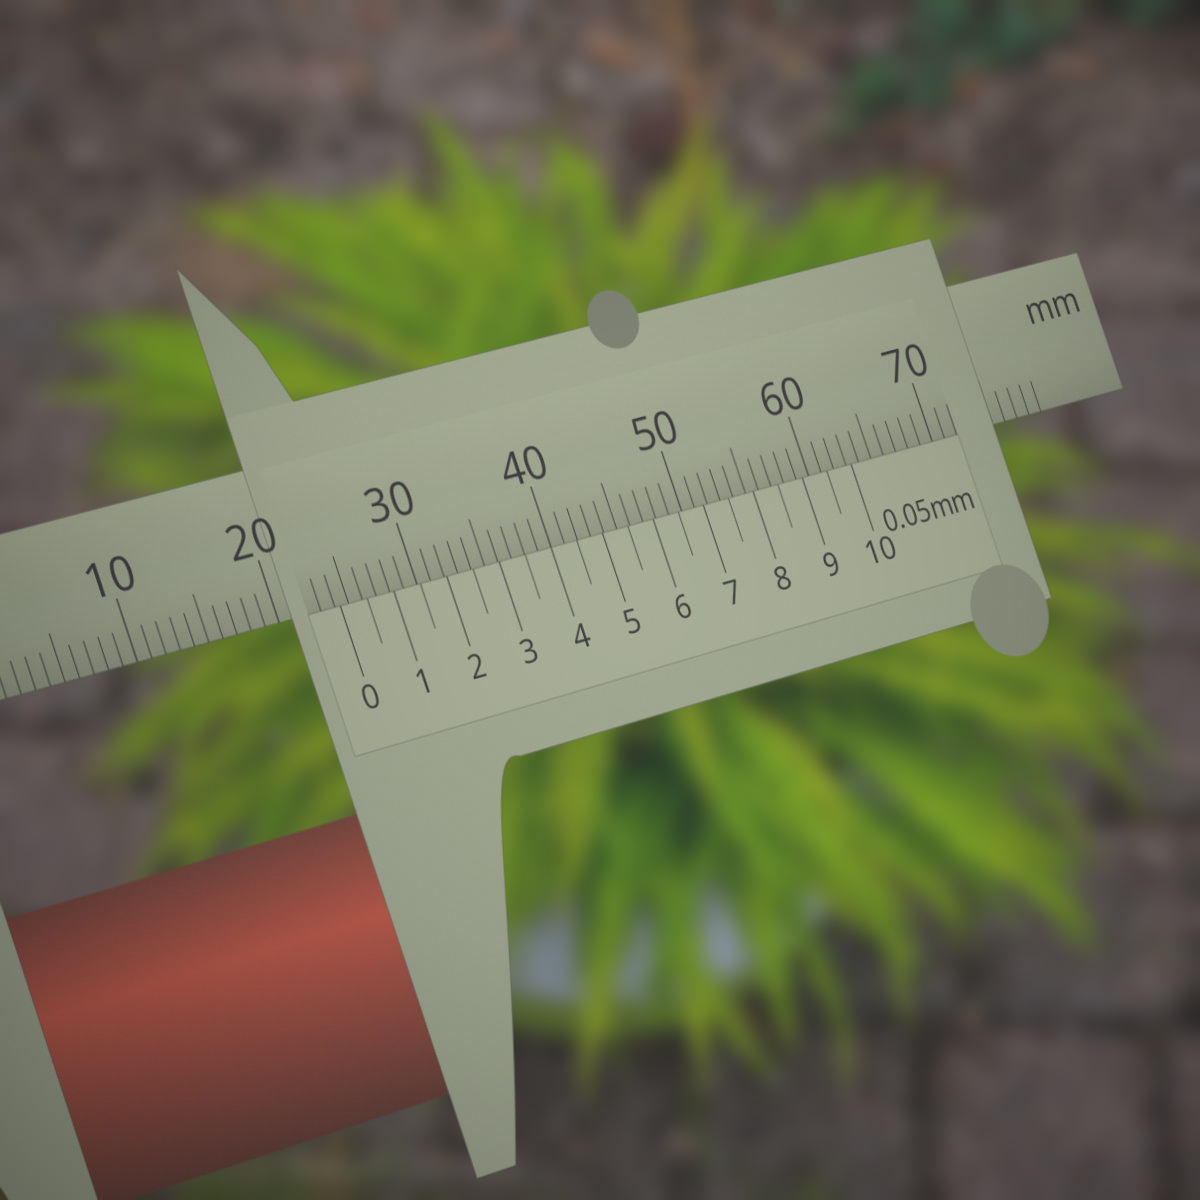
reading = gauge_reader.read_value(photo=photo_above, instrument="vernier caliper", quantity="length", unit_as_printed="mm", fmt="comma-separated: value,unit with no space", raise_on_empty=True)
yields 24.4,mm
